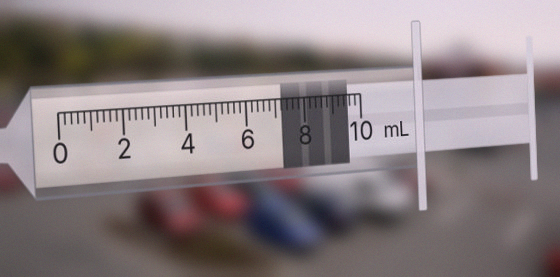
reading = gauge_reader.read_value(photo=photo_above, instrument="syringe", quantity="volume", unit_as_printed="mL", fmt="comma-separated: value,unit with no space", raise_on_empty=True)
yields 7.2,mL
